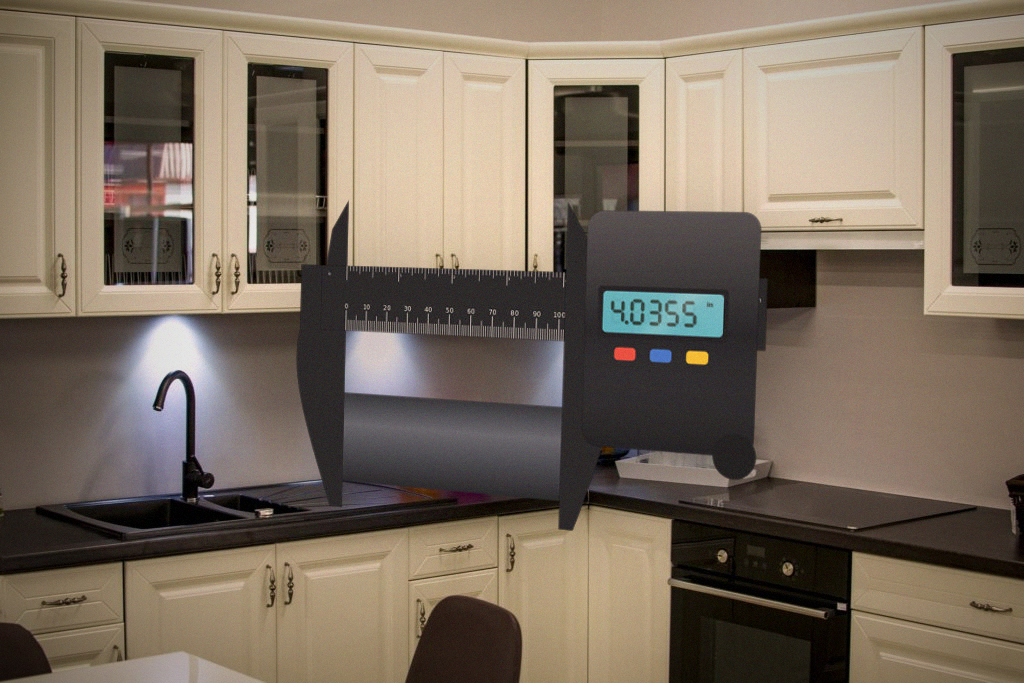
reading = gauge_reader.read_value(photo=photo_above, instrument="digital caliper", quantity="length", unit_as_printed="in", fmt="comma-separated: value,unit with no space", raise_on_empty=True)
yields 4.0355,in
